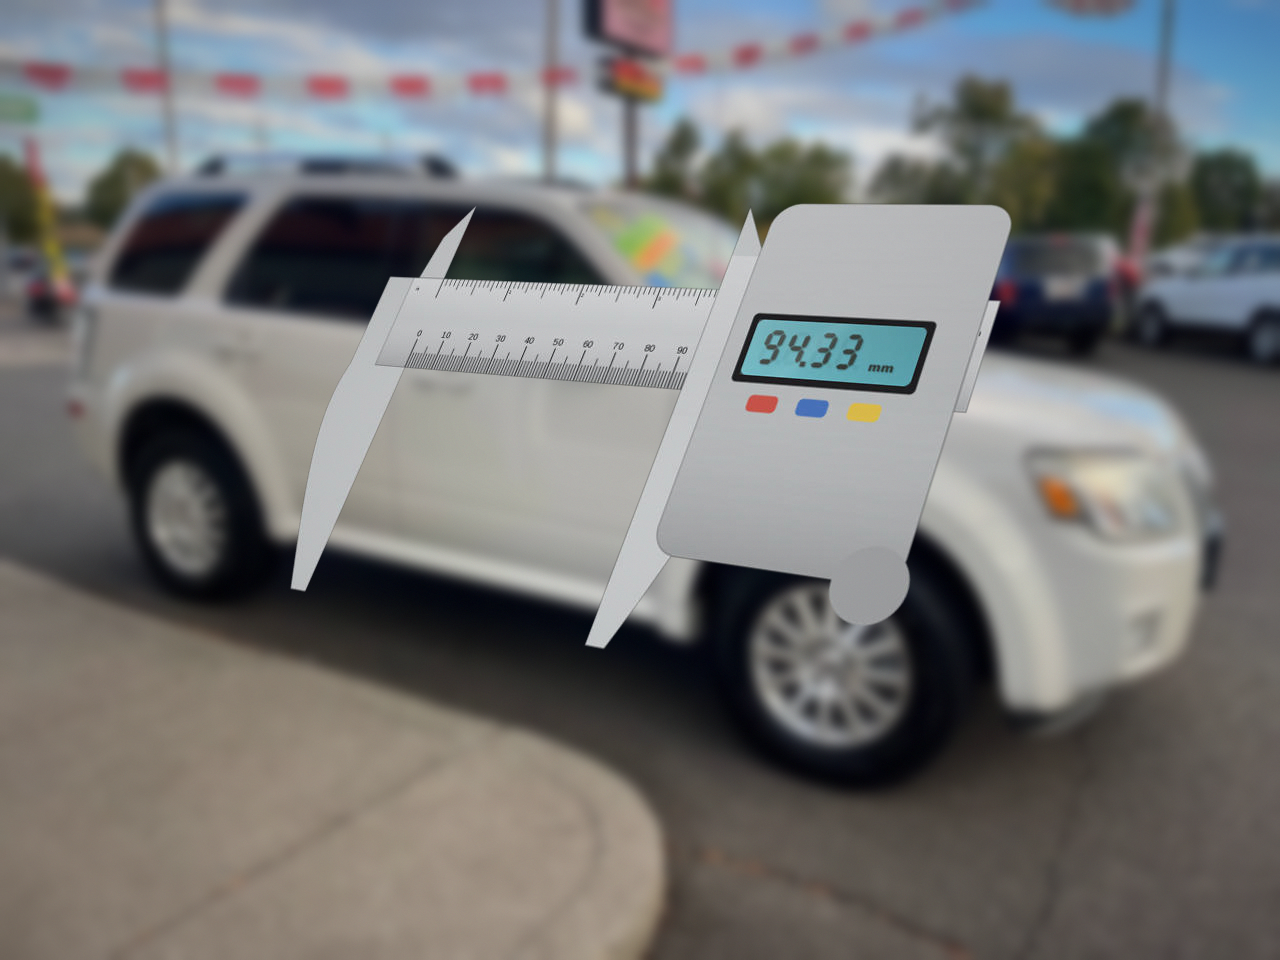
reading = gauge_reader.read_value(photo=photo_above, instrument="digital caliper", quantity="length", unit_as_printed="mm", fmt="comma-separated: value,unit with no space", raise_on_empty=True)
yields 94.33,mm
